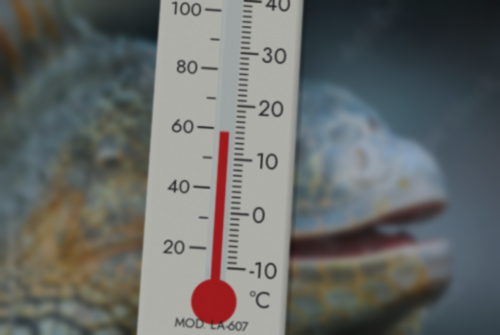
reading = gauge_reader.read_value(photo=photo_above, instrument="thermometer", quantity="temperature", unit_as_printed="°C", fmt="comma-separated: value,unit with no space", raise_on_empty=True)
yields 15,°C
